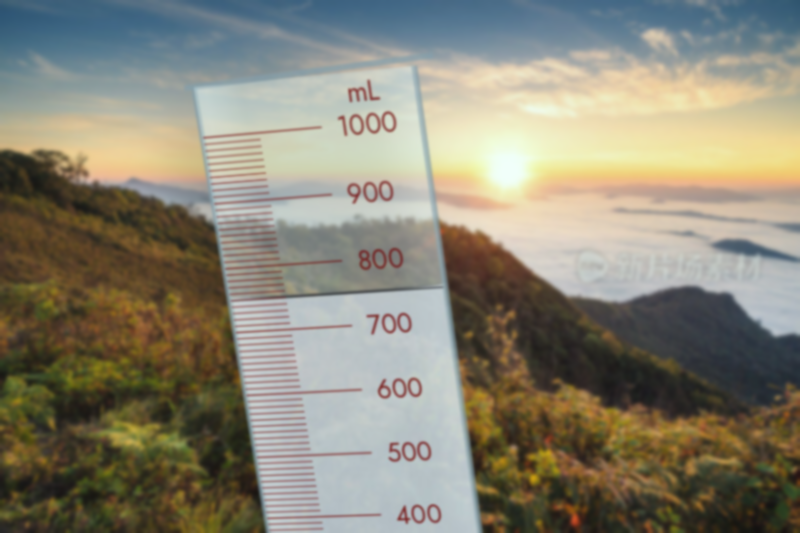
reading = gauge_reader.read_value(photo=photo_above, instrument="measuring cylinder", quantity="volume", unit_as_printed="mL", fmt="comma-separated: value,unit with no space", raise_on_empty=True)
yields 750,mL
